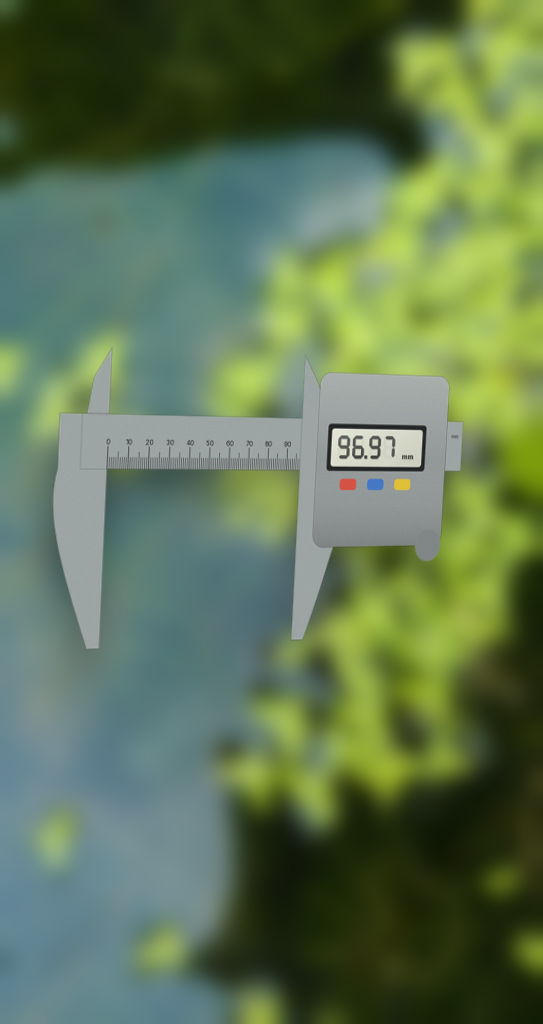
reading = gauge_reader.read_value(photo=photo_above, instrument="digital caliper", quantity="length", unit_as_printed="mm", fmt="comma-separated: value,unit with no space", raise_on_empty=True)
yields 96.97,mm
